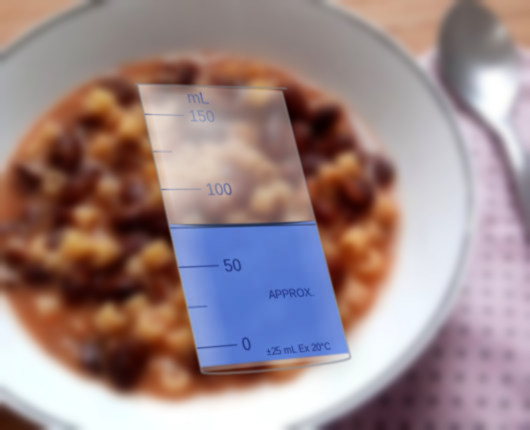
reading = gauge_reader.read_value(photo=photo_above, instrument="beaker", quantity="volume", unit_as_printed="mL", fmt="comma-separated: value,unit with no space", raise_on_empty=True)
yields 75,mL
